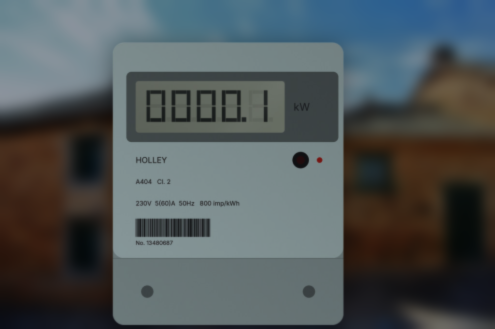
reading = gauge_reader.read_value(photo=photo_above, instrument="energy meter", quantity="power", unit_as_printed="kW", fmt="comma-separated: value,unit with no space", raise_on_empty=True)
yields 0.1,kW
